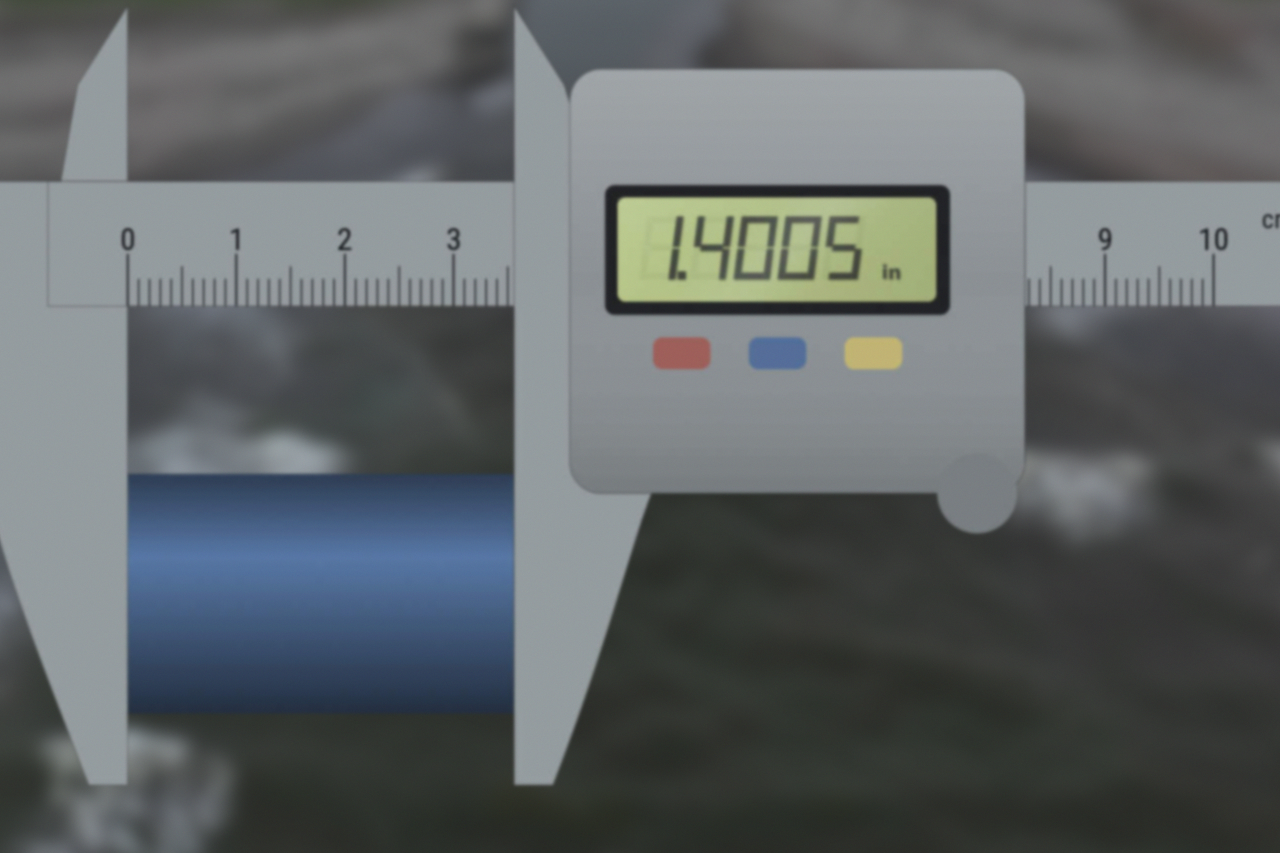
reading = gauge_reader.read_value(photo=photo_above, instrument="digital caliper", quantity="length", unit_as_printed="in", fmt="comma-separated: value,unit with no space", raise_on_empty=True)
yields 1.4005,in
